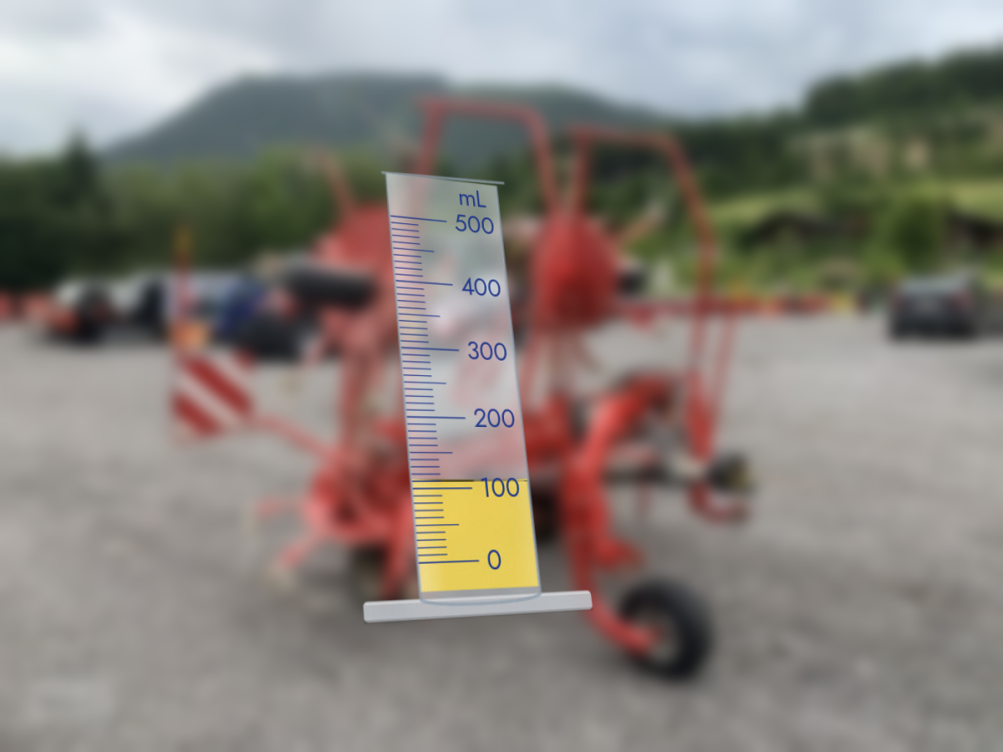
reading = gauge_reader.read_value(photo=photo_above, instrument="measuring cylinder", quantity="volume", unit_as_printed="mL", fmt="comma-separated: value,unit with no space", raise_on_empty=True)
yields 110,mL
